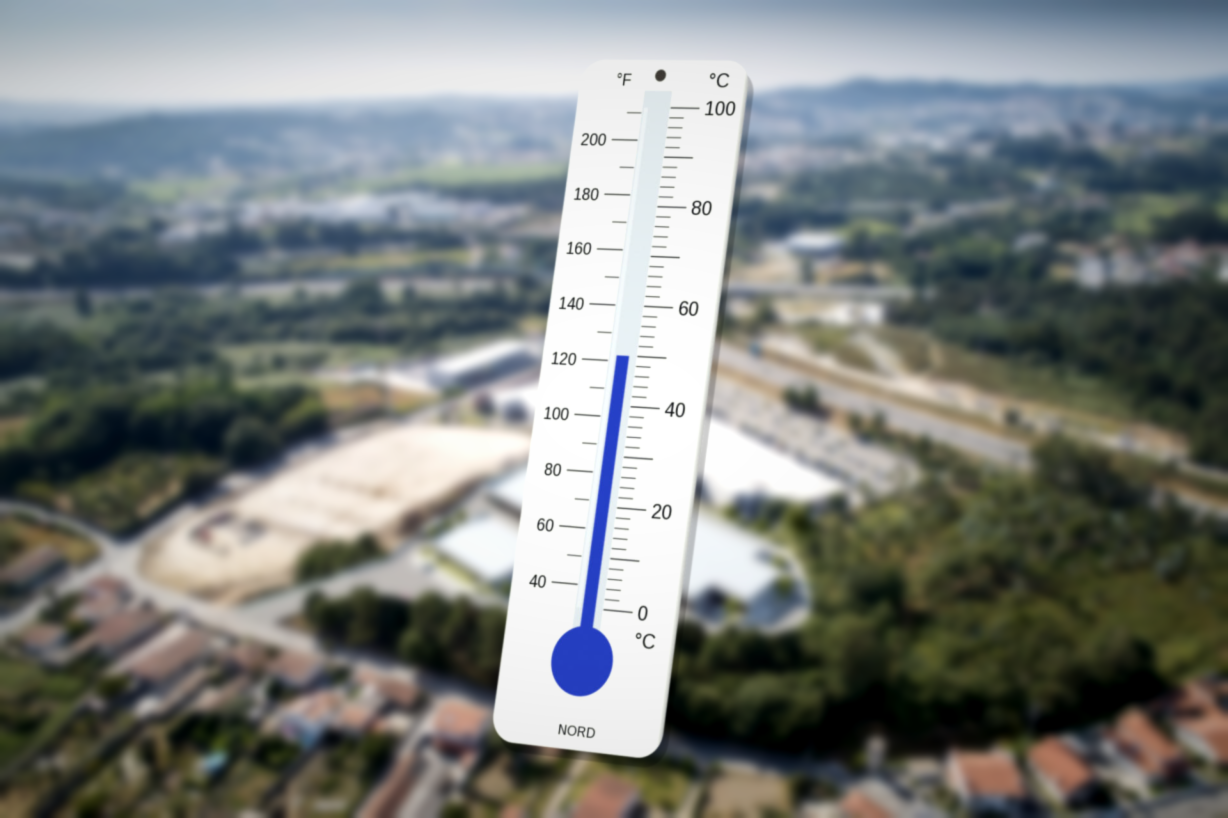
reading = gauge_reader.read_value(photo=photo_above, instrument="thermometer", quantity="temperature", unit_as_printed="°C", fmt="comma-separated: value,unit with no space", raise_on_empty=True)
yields 50,°C
